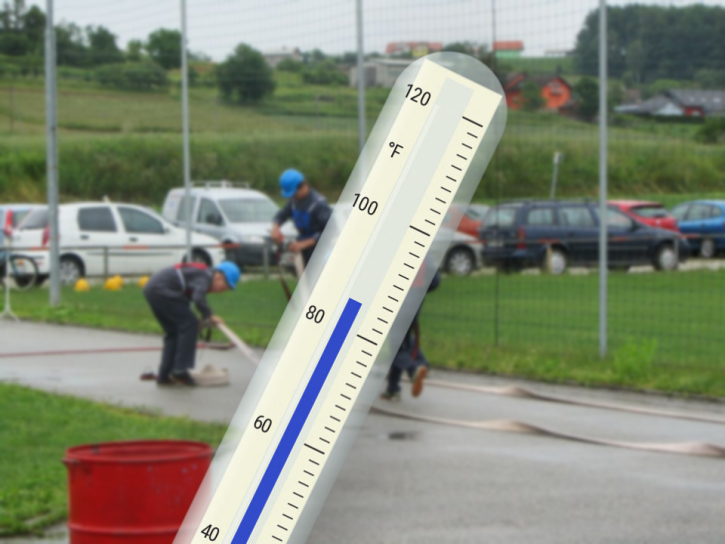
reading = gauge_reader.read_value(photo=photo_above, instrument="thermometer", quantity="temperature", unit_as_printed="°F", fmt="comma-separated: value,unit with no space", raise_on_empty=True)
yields 85,°F
